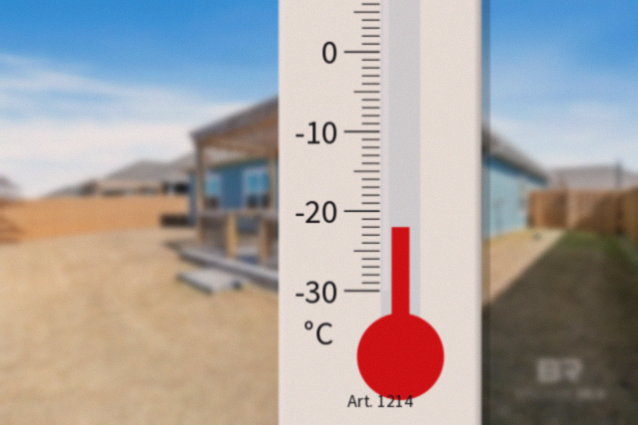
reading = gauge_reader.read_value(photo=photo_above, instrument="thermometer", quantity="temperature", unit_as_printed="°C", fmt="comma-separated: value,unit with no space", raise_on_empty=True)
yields -22,°C
